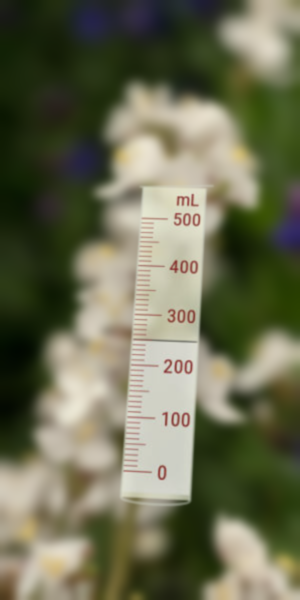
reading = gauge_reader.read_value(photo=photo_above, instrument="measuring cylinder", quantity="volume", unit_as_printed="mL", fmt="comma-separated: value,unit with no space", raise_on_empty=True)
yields 250,mL
